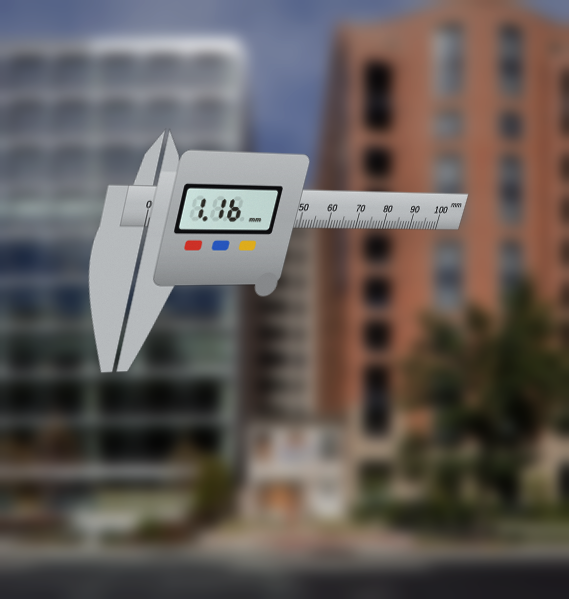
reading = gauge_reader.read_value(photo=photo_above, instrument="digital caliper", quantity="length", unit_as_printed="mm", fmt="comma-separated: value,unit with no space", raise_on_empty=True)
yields 1.16,mm
